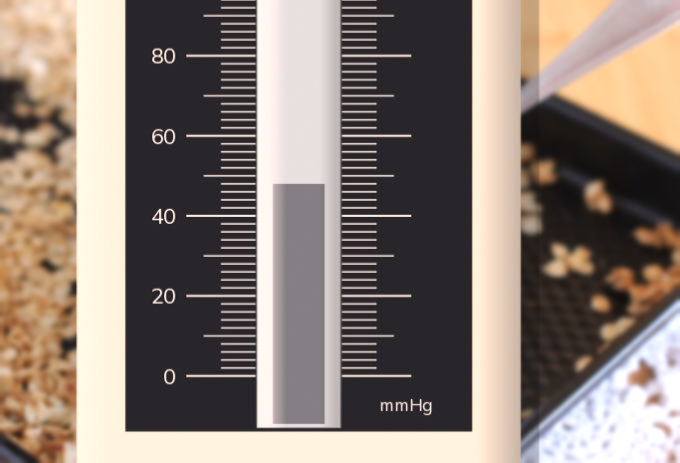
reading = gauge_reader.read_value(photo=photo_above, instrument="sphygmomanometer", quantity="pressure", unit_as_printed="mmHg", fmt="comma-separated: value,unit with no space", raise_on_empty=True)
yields 48,mmHg
